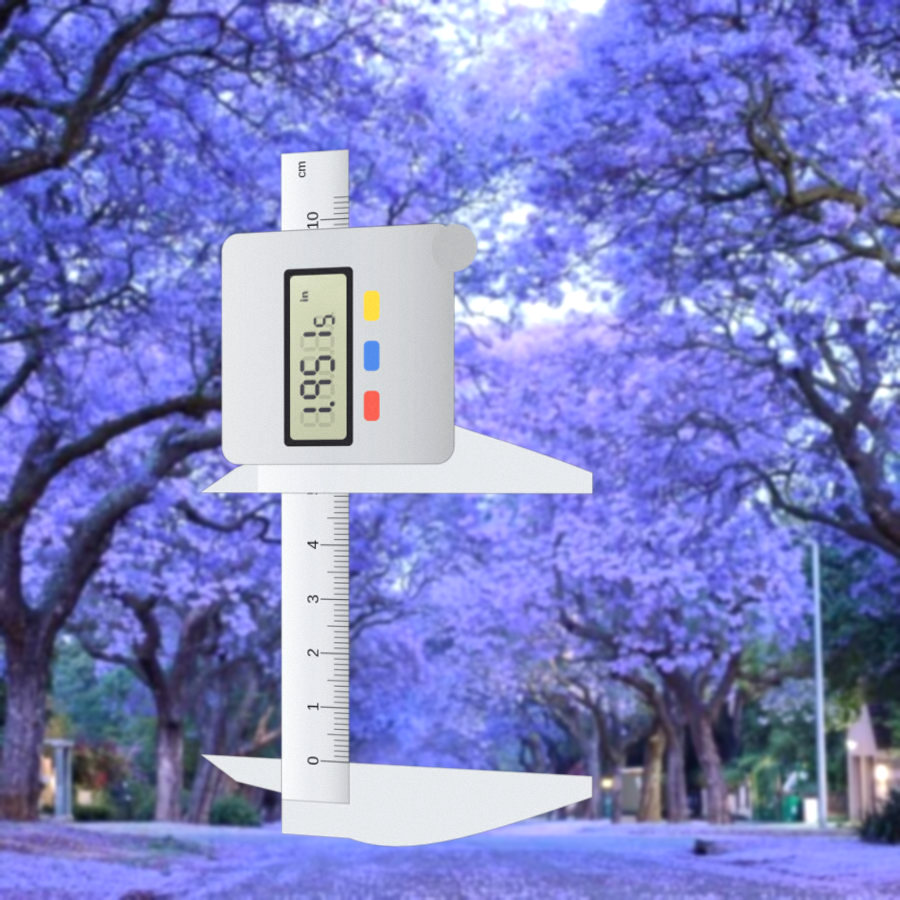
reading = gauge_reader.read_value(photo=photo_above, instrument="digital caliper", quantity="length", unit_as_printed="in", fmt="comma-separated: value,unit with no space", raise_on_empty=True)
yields 1.9515,in
